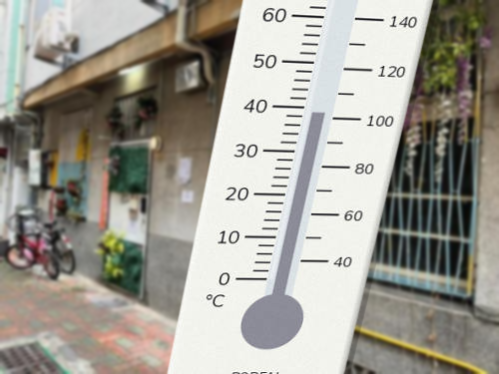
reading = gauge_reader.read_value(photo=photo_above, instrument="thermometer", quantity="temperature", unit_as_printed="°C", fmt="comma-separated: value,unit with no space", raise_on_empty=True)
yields 39,°C
